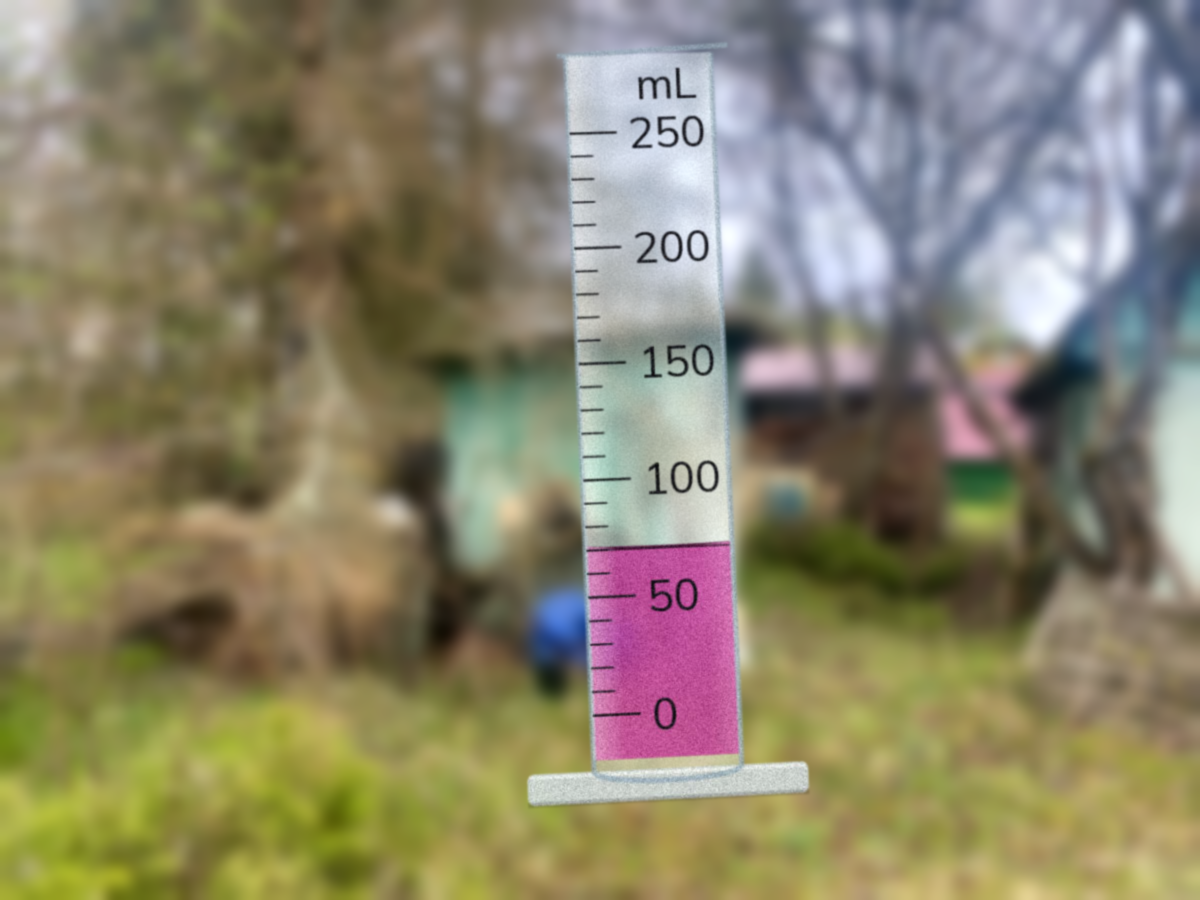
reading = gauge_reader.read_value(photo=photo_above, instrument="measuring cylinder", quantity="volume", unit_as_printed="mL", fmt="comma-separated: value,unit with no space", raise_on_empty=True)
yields 70,mL
